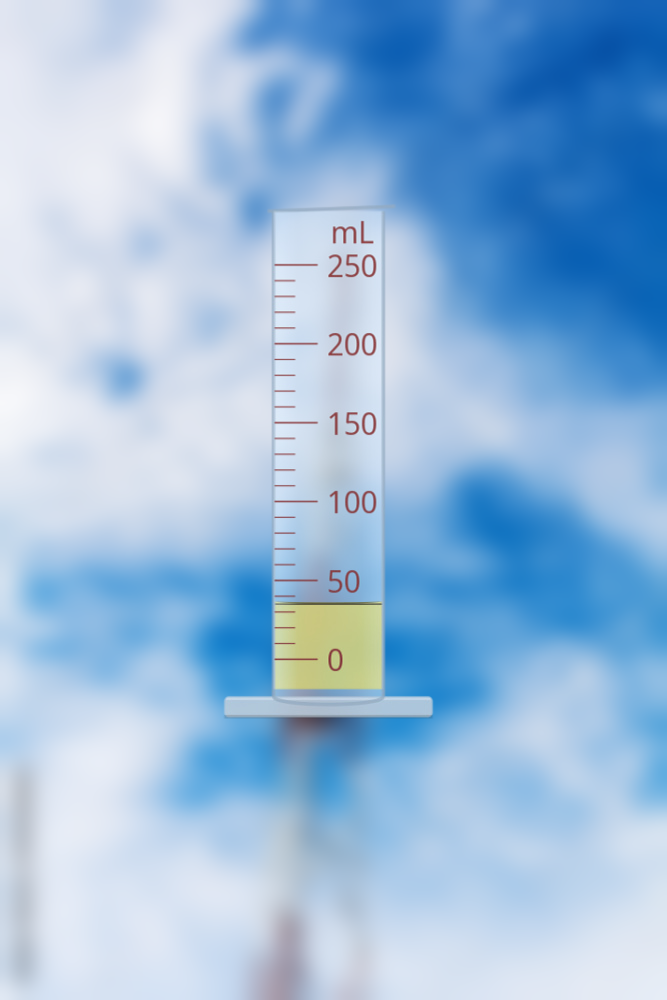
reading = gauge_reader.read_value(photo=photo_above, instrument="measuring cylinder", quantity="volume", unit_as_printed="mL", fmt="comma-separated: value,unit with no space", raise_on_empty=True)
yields 35,mL
